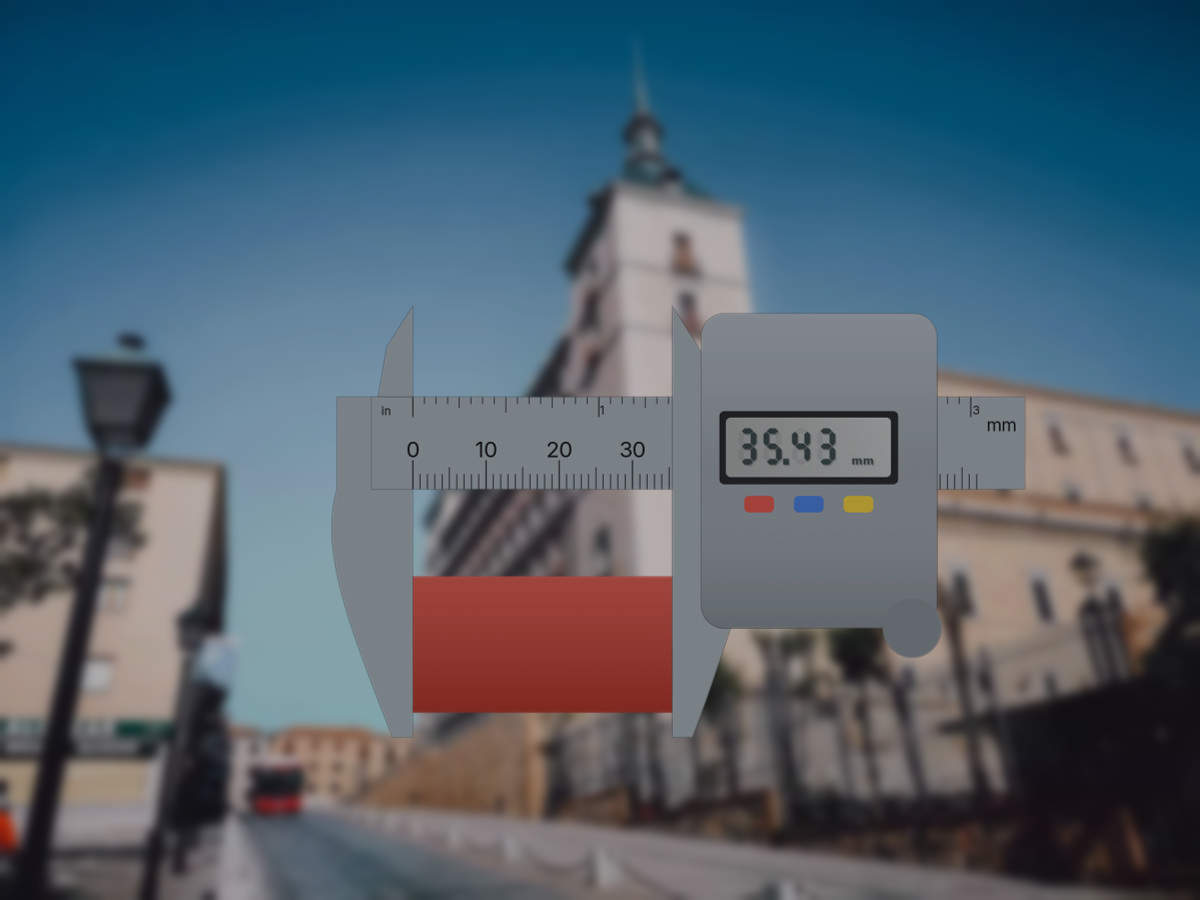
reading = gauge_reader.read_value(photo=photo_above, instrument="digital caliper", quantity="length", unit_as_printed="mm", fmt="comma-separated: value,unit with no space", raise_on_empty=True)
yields 35.43,mm
